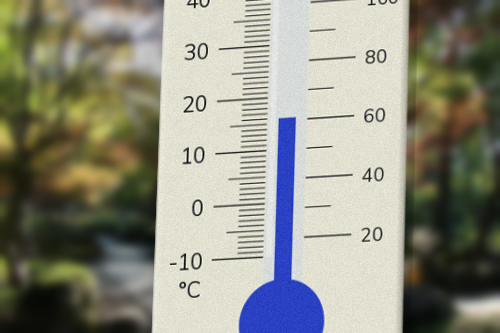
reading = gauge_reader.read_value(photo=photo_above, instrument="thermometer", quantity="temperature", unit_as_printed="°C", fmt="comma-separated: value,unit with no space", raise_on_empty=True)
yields 16,°C
